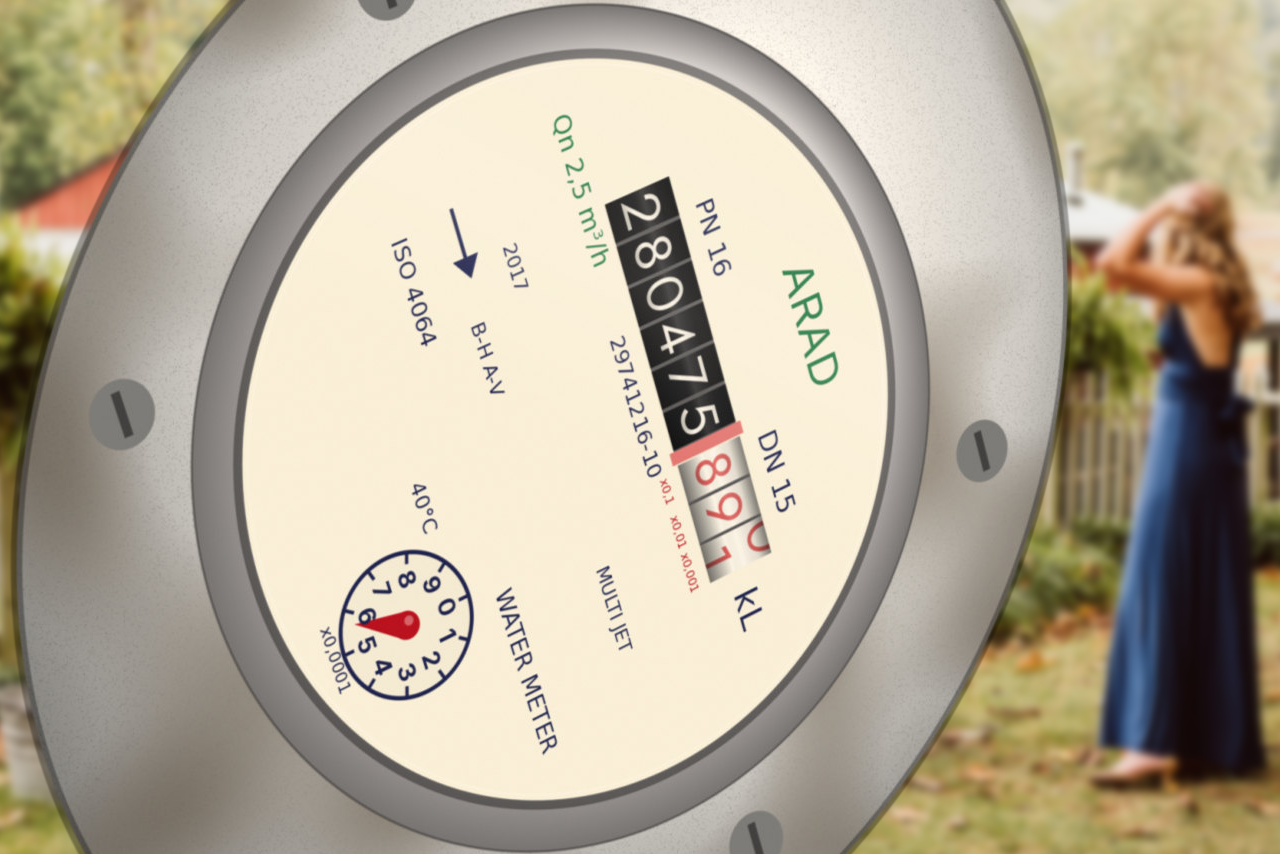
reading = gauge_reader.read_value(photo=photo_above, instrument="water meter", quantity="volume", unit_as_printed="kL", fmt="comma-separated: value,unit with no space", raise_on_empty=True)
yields 280475.8905,kL
